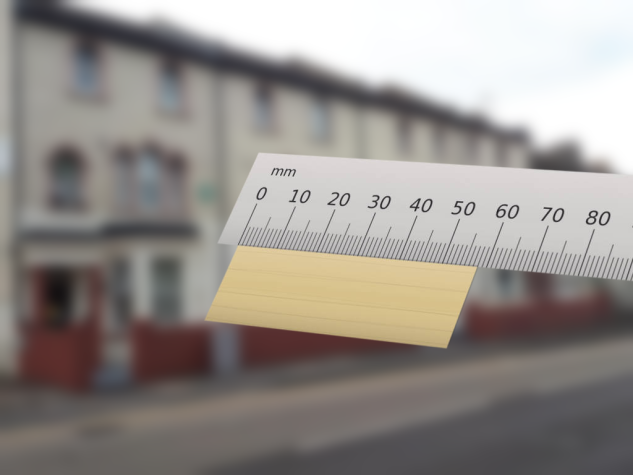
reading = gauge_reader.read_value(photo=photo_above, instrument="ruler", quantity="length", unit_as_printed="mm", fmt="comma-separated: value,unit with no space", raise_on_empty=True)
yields 58,mm
